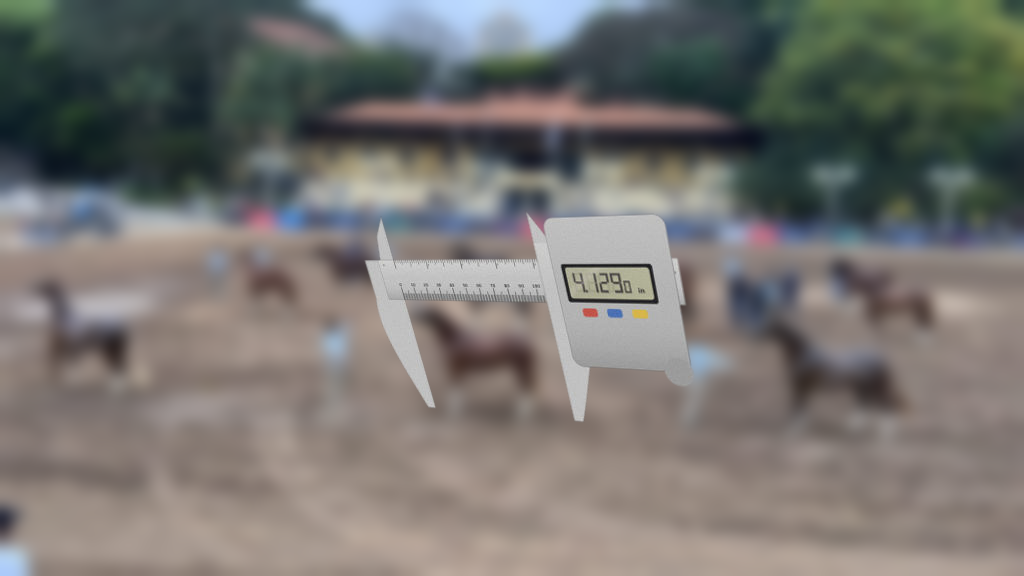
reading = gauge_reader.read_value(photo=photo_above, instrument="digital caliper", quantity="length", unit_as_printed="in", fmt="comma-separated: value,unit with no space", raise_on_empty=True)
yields 4.1290,in
